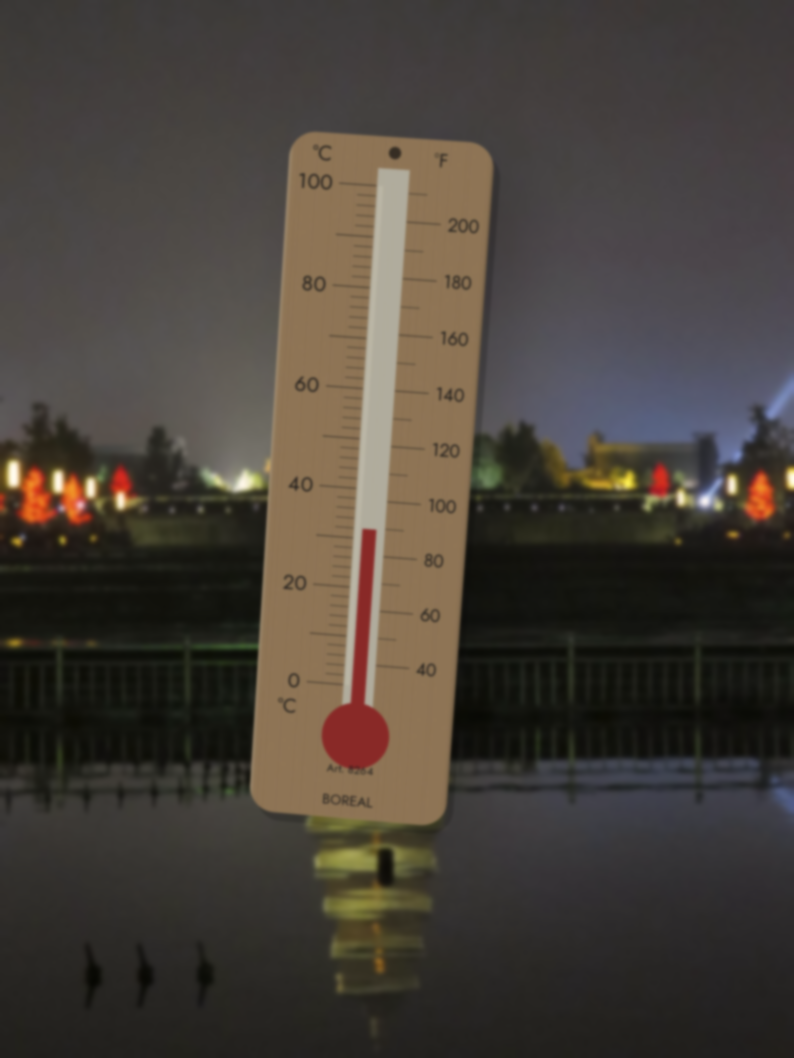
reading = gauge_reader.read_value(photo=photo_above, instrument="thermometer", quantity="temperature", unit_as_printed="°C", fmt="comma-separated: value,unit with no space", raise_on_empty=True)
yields 32,°C
